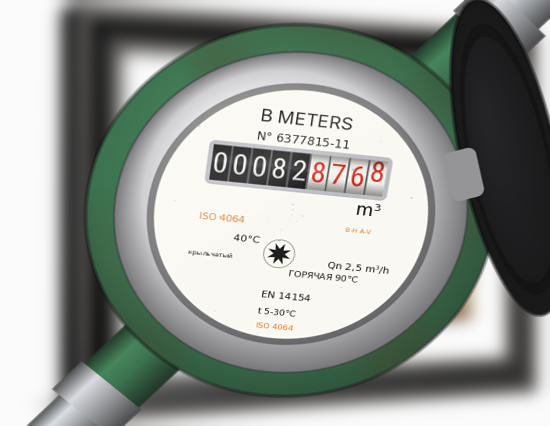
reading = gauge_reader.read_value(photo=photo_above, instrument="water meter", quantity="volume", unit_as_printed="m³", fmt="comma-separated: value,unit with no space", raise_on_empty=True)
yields 82.8768,m³
